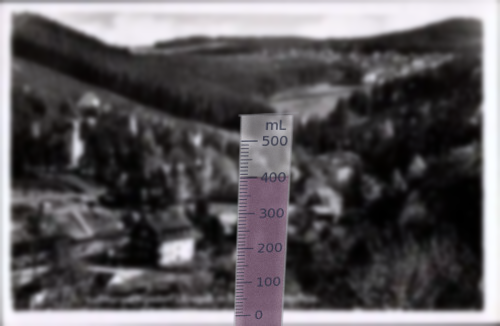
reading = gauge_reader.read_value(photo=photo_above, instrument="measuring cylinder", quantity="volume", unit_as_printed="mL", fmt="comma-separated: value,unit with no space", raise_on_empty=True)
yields 400,mL
